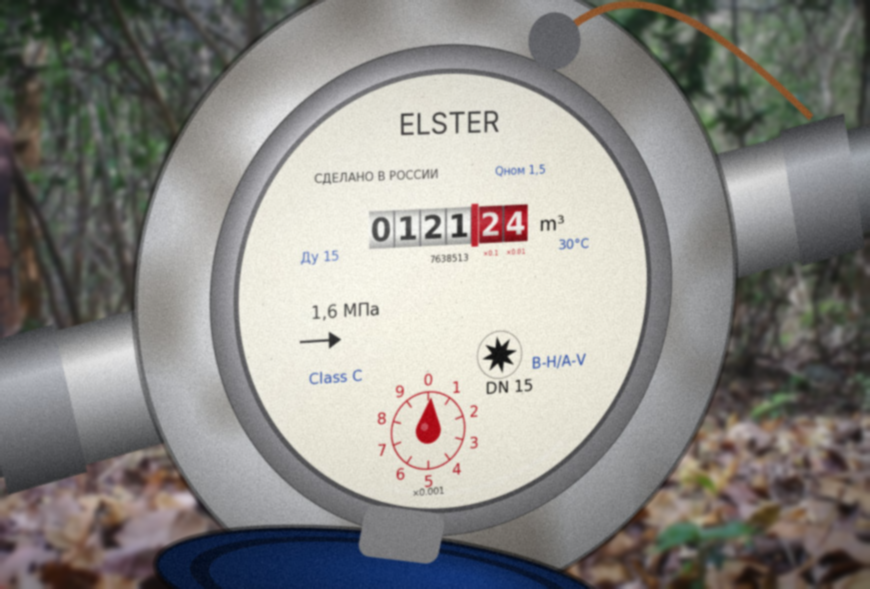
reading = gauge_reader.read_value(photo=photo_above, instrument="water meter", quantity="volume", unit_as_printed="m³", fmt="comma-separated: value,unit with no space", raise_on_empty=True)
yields 121.240,m³
